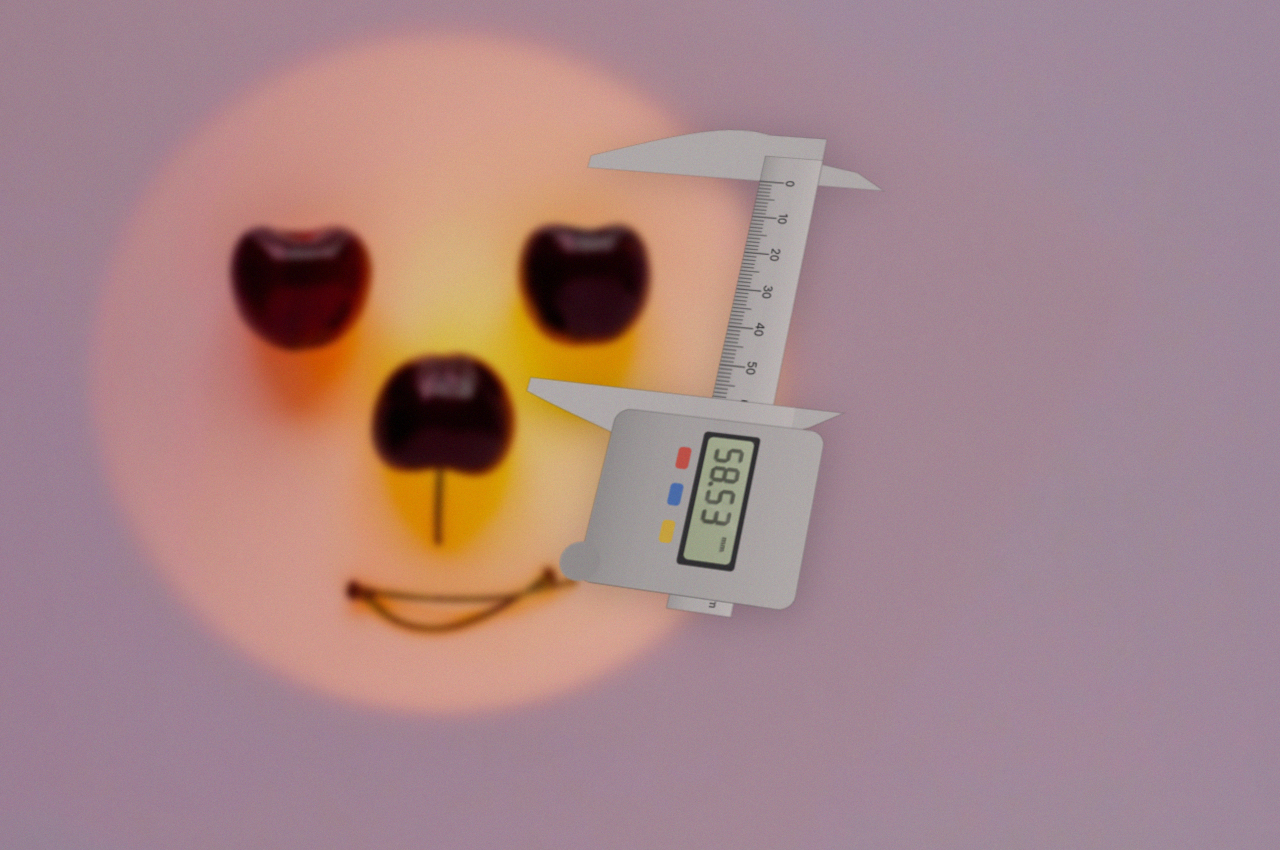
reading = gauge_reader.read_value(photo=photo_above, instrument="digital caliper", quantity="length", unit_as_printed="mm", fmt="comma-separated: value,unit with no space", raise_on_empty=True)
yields 58.53,mm
